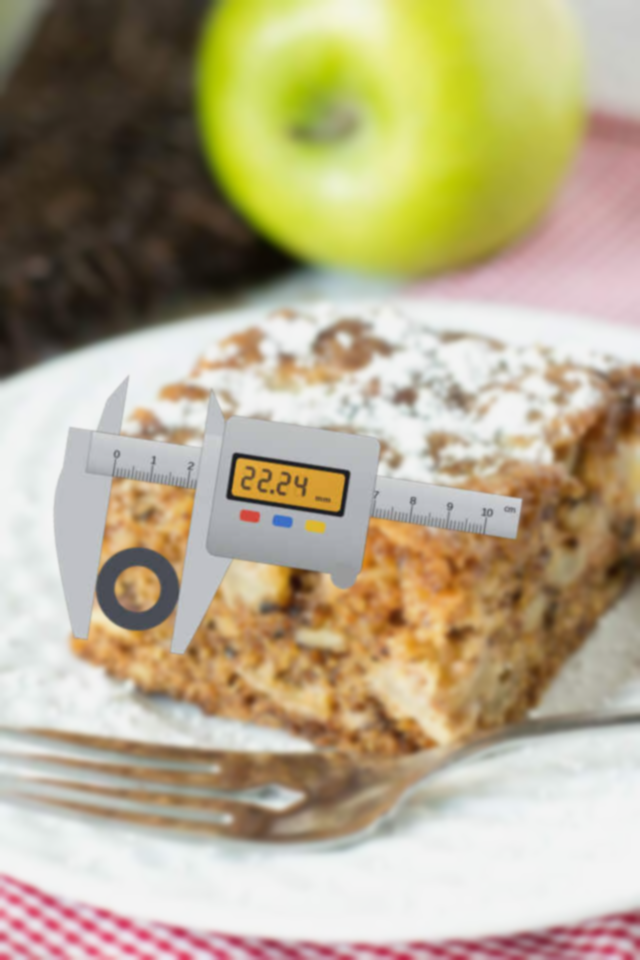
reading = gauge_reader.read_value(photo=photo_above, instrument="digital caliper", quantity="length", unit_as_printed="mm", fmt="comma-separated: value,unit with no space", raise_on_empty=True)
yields 22.24,mm
